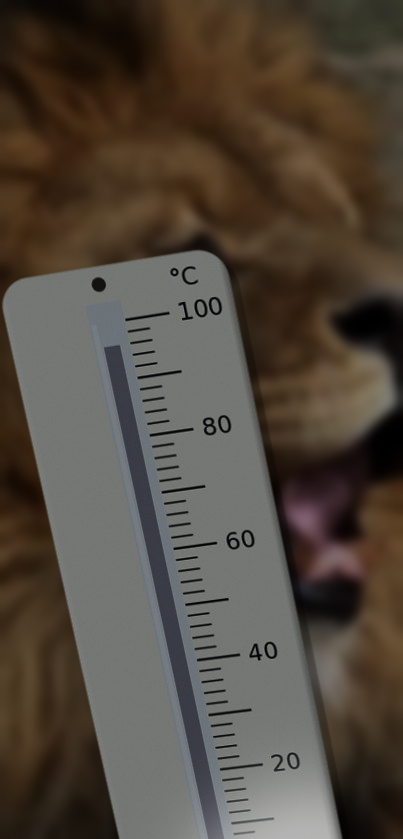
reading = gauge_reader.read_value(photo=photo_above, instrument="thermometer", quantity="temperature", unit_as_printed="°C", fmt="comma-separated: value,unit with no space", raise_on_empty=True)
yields 96,°C
